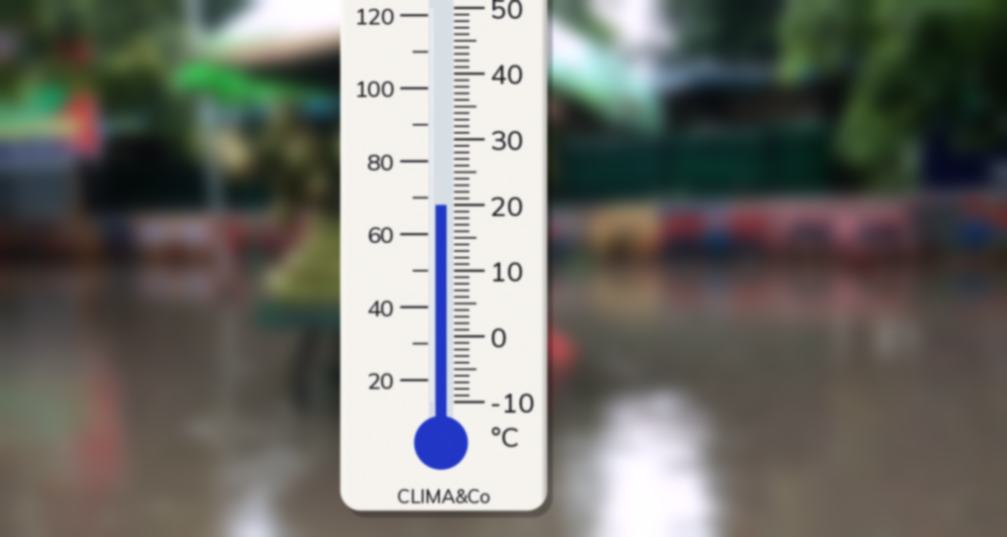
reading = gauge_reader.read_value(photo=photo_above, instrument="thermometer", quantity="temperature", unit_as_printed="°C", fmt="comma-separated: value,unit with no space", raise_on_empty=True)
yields 20,°C
